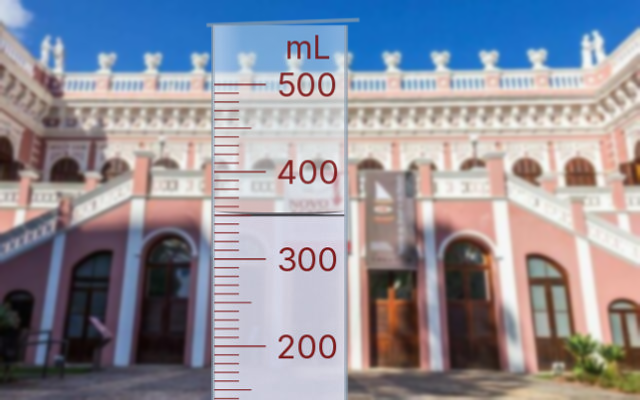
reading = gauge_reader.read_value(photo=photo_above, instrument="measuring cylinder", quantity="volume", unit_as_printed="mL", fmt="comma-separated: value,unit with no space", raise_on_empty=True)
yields 350,mL
